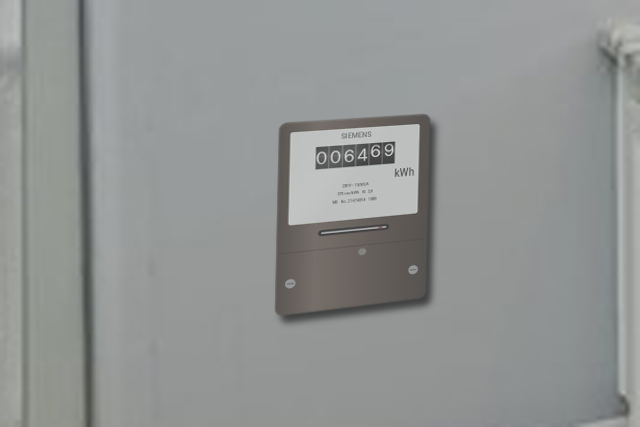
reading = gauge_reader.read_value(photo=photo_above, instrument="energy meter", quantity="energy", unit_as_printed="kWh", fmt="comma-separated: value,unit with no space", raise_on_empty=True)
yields 6469,kWh
